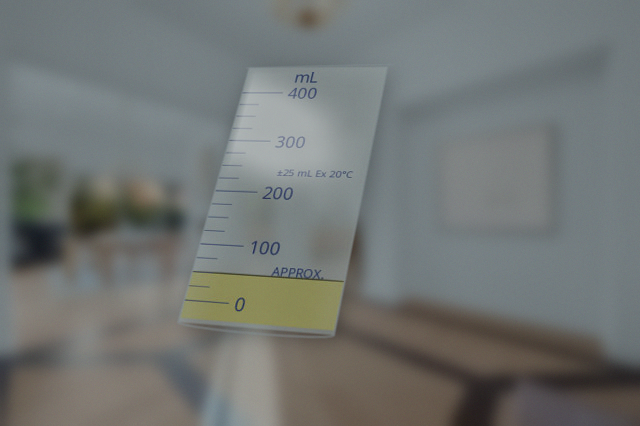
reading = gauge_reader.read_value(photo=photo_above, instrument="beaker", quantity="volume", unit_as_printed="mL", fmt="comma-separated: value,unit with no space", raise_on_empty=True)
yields 50,mL
